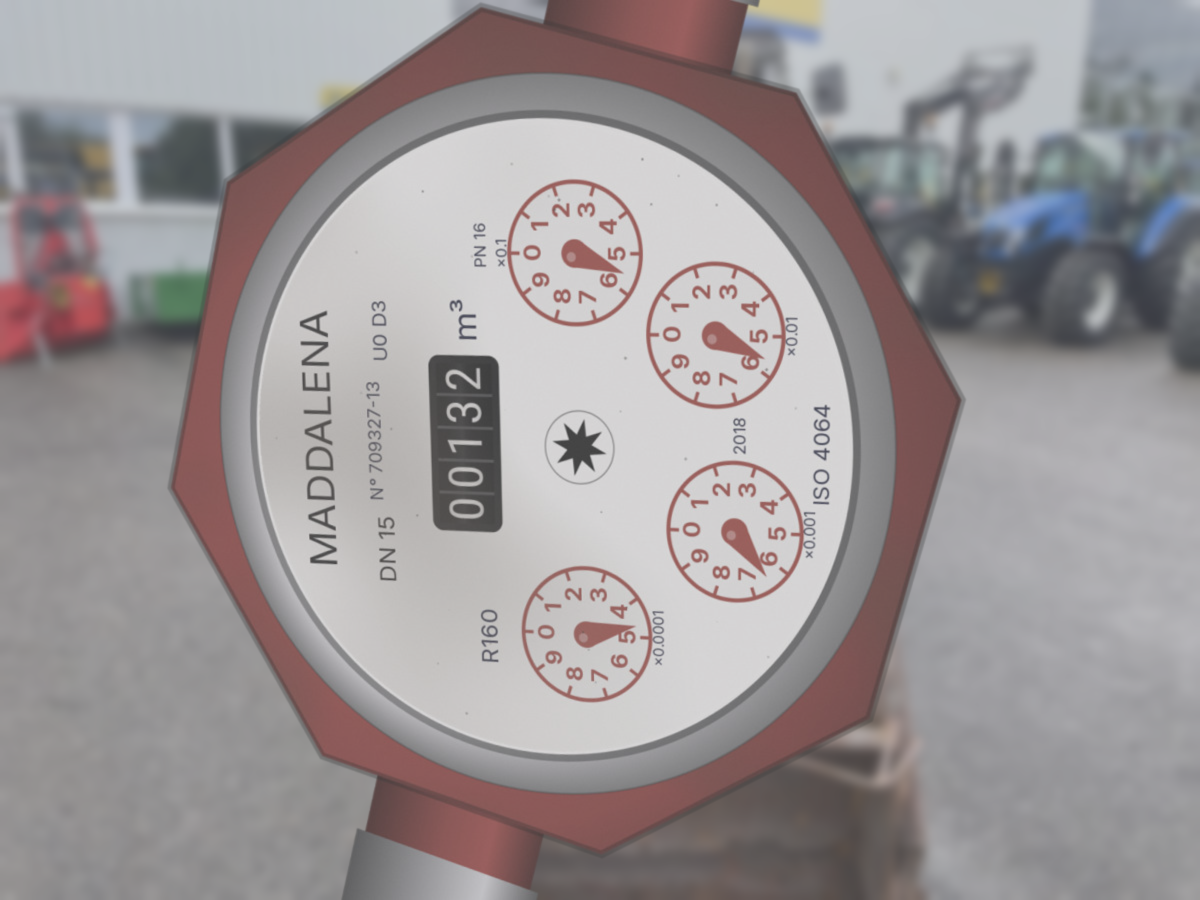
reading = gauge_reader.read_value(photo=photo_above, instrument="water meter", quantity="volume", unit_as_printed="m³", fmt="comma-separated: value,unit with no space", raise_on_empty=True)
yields 132.5564,m³
